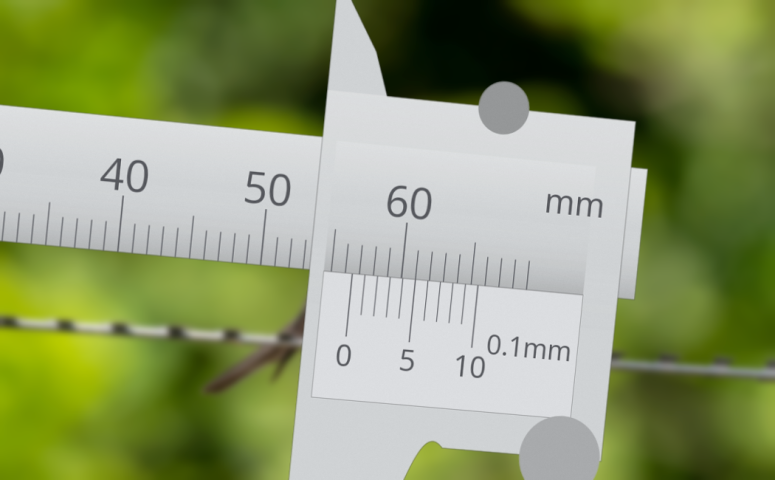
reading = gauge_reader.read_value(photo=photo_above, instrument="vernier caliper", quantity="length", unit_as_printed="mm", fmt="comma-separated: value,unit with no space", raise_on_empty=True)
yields 56.5,mm
